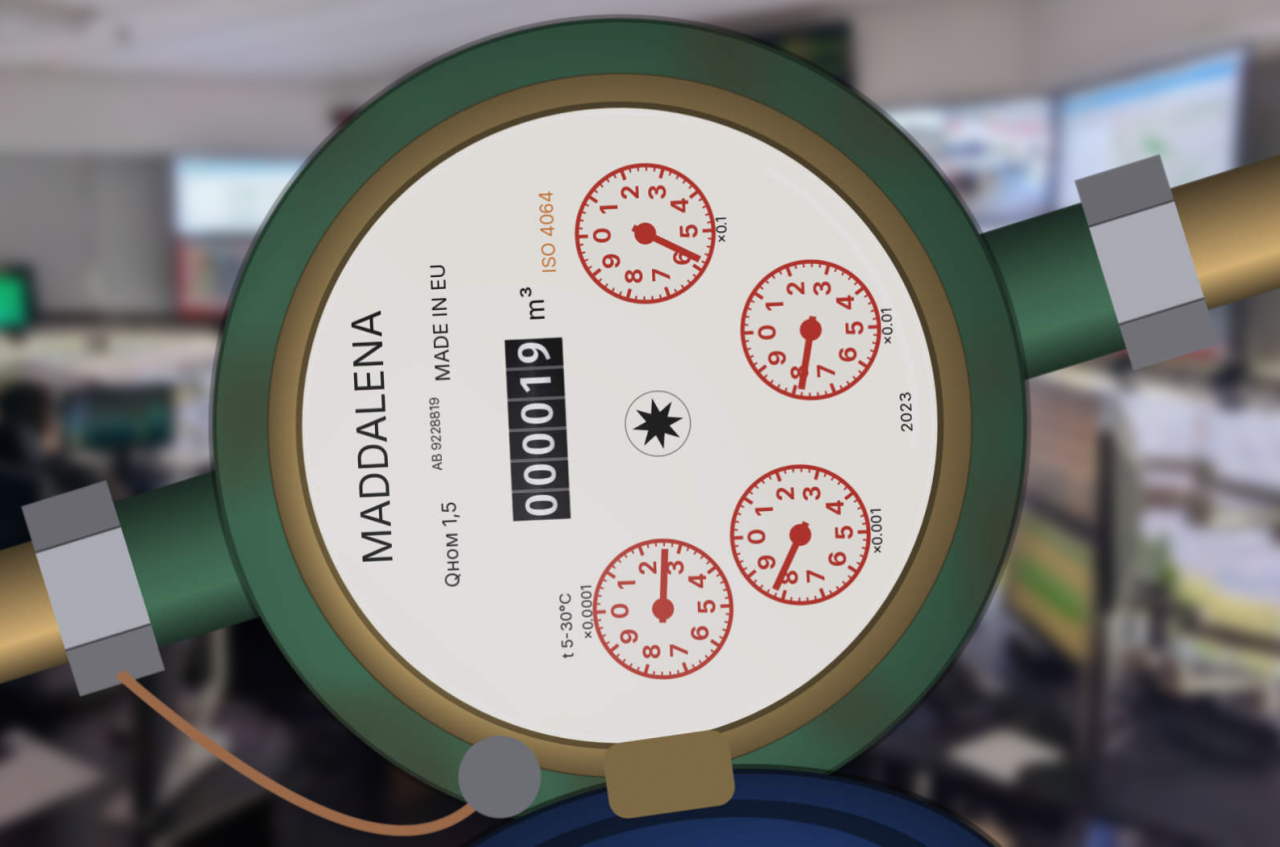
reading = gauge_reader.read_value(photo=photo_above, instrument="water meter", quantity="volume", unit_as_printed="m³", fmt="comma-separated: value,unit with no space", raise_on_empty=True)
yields 19.5782,m³
